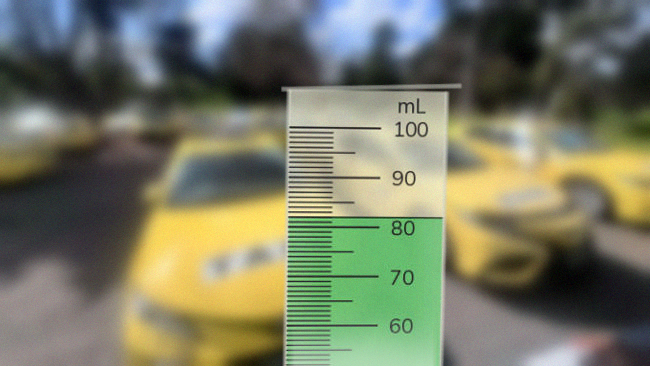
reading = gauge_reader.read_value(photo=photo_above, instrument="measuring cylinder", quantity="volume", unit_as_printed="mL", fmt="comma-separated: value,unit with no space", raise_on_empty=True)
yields 82,mL
